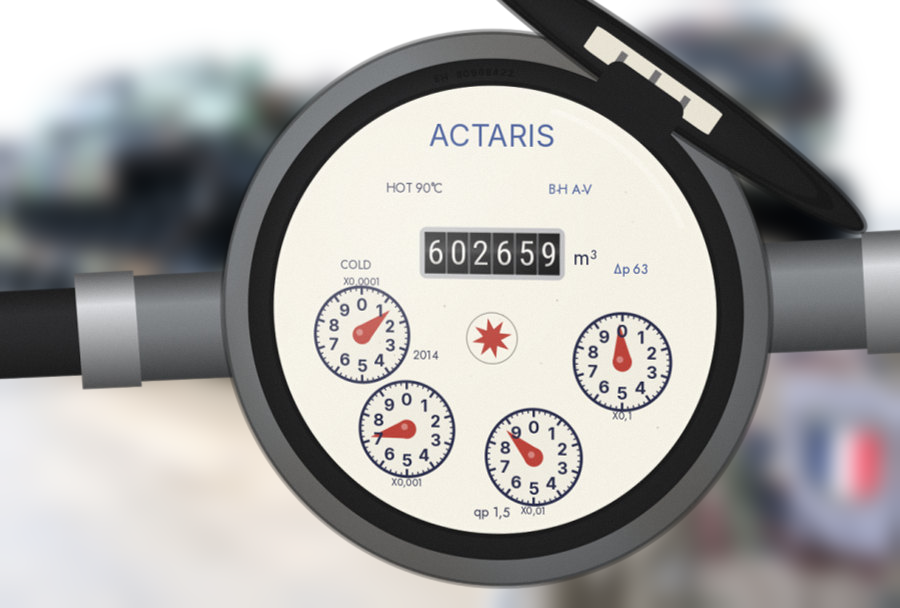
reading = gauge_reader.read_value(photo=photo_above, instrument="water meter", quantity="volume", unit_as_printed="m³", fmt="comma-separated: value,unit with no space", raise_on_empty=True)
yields 602658.9871,m³
